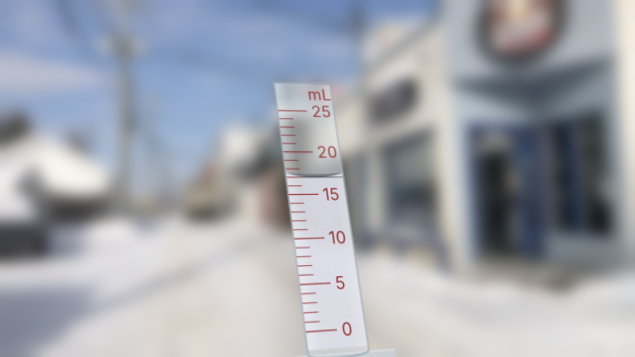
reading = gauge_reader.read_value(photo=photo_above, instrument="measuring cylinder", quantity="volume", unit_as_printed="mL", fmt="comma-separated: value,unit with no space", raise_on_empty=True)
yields 17,mL
